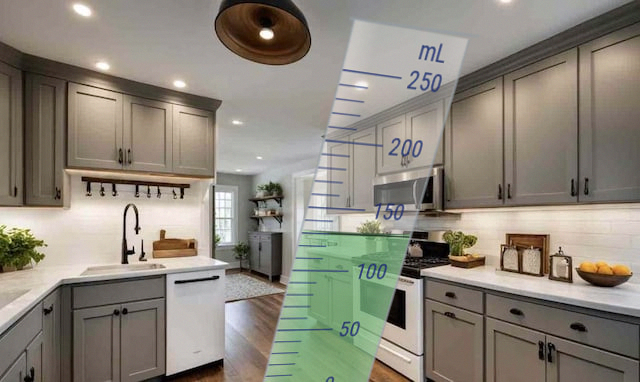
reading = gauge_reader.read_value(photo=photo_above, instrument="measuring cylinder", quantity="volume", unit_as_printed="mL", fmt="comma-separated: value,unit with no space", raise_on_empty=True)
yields 130,mL
